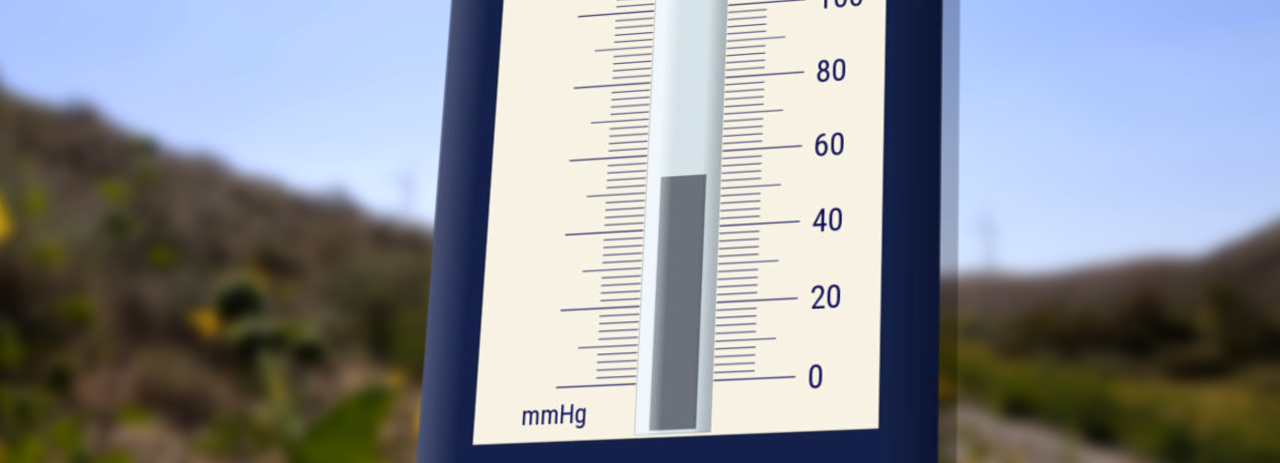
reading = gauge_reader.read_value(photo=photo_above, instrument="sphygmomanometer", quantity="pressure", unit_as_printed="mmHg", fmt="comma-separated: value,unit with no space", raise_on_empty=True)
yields 54,mmHg
